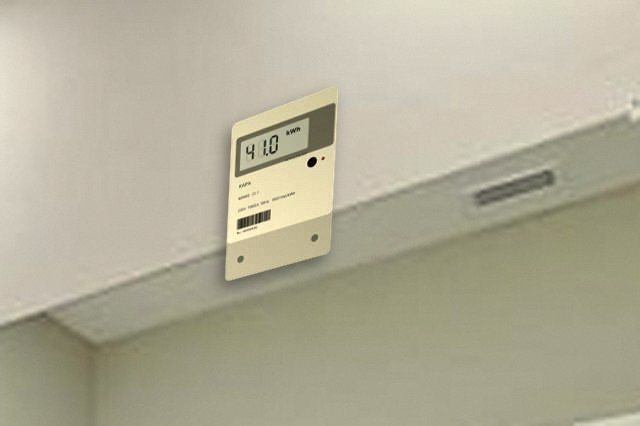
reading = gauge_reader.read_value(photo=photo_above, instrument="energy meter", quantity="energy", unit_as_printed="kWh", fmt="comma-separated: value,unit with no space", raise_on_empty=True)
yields 41.0,kWh
